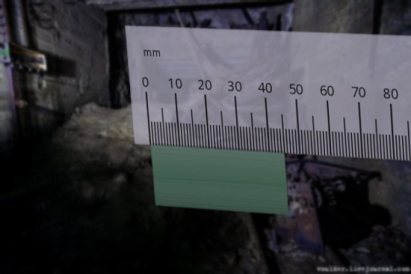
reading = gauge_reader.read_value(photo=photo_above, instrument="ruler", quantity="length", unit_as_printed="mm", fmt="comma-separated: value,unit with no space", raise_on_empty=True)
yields 45,mm
